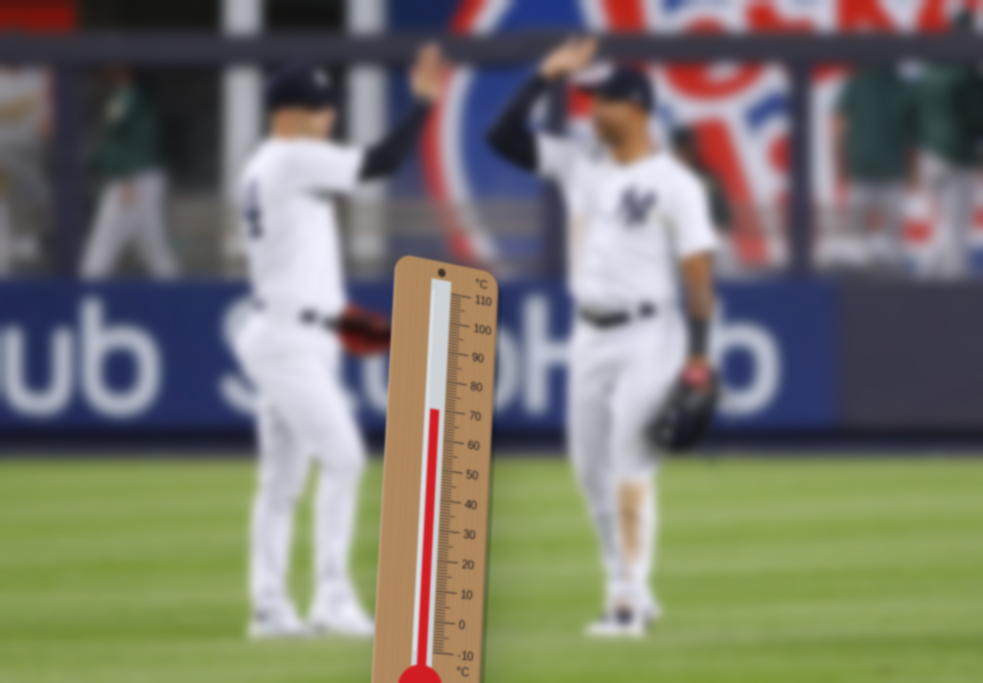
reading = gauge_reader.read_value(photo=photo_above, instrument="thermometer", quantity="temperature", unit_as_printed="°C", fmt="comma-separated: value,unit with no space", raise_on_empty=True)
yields 70,°C
